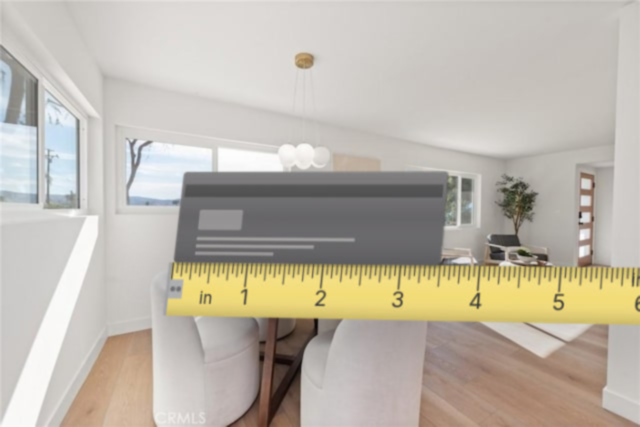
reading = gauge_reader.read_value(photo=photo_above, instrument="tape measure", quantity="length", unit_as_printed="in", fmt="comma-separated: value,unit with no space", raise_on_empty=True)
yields 3.5,in
